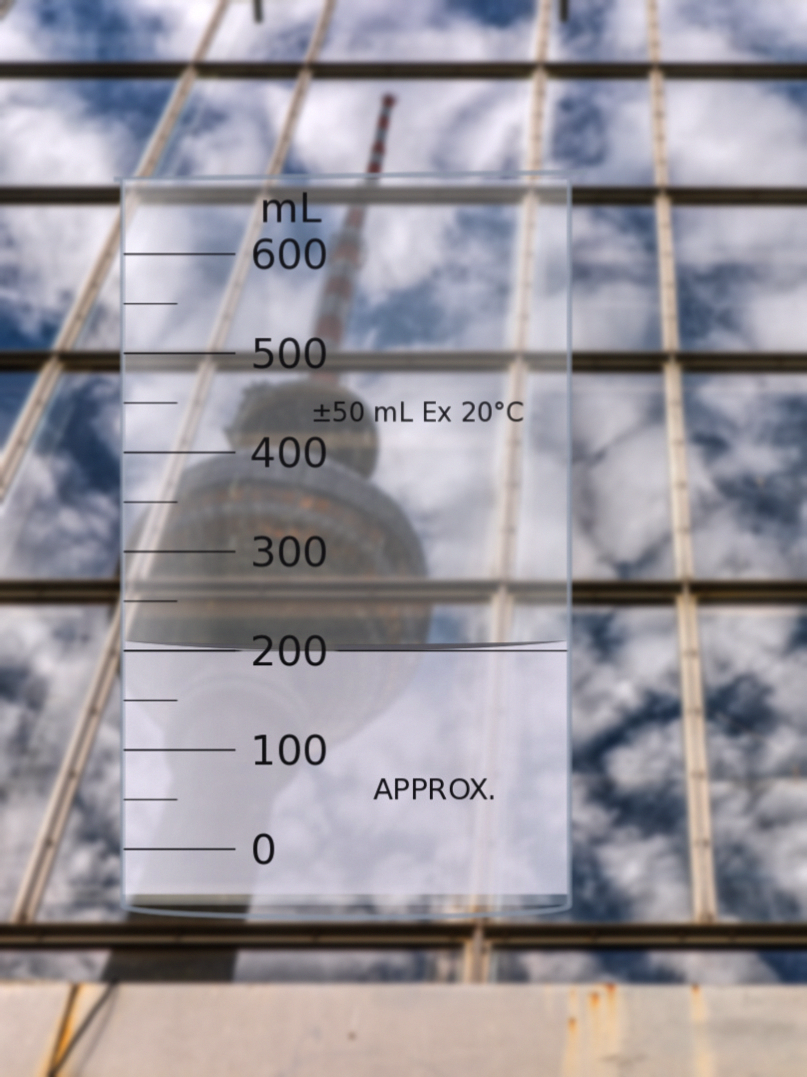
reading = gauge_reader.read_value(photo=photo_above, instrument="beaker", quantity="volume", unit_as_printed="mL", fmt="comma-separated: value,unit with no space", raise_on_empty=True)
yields 200,mL
